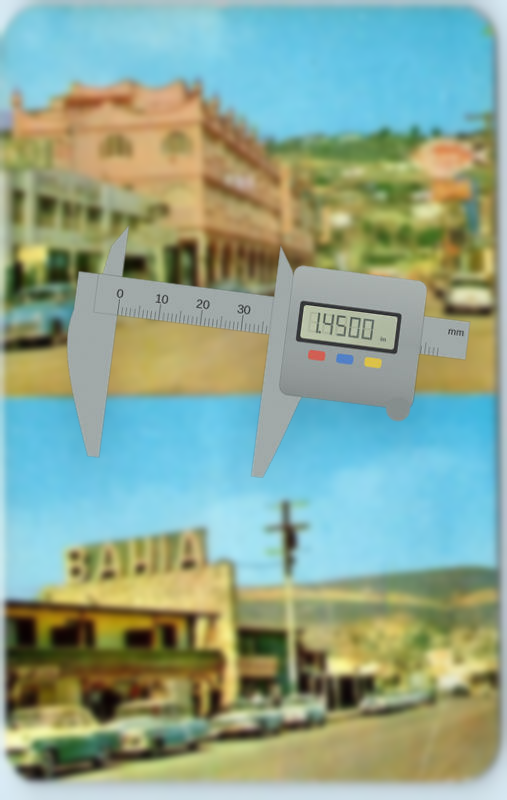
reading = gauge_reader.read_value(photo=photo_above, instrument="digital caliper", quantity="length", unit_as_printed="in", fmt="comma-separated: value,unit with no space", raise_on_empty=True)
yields 1.4500,in
